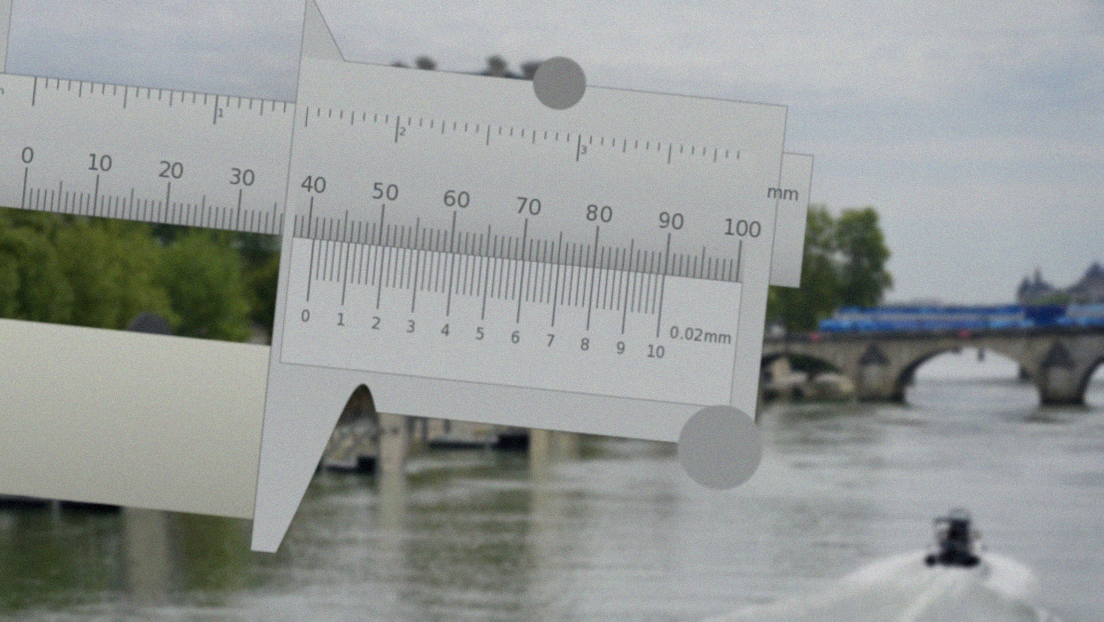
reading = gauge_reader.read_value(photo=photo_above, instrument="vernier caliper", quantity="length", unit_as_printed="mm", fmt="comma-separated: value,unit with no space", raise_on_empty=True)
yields 40.8,mm
